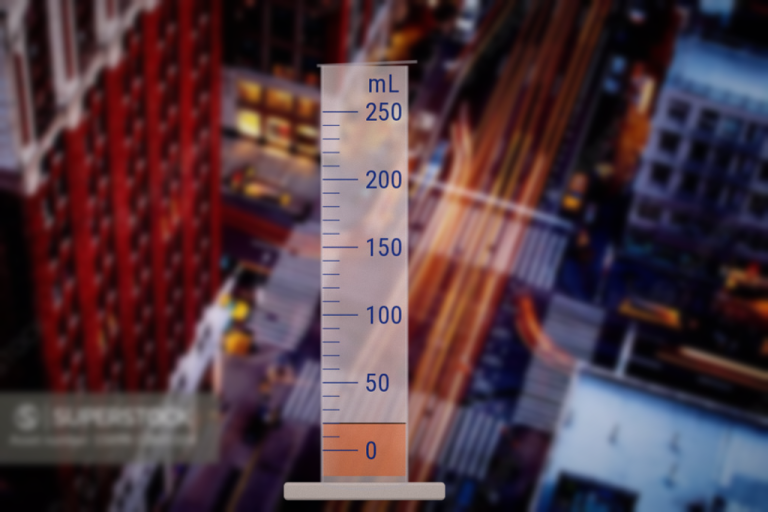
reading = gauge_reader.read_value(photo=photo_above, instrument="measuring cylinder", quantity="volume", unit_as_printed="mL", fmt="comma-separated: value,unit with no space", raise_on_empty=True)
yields 20,mL
